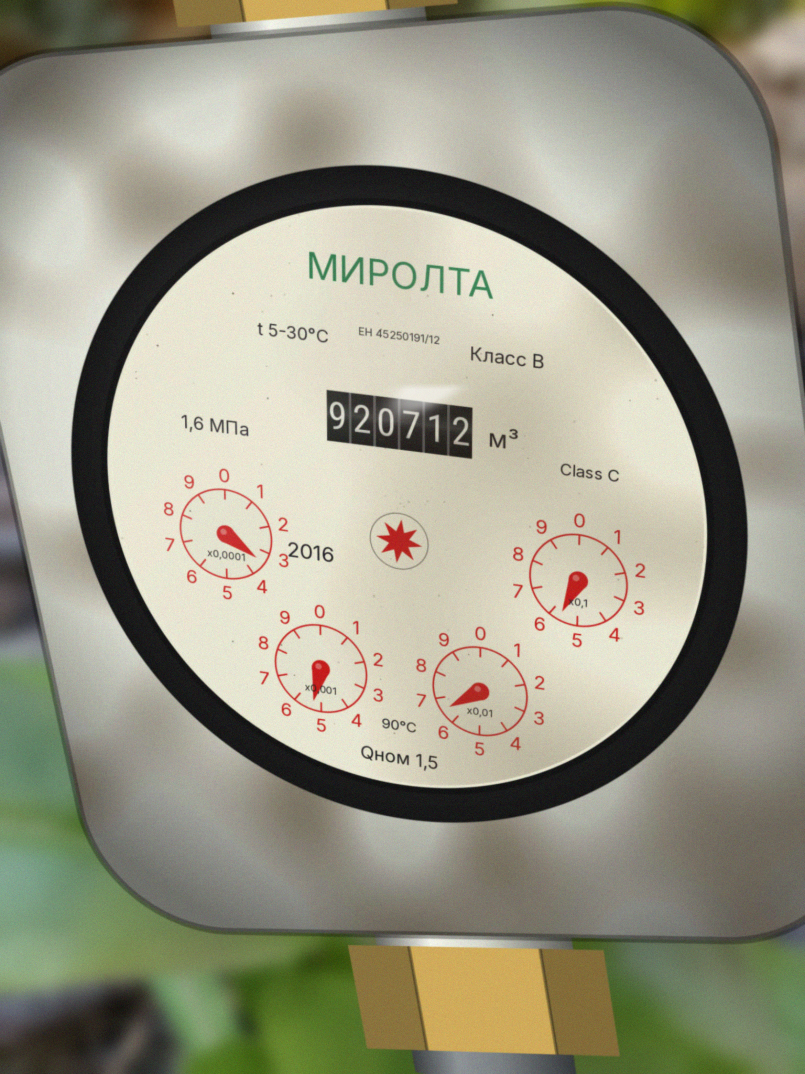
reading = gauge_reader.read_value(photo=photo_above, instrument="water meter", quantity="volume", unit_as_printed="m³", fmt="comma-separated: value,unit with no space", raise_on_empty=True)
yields 920712.5653,m³
